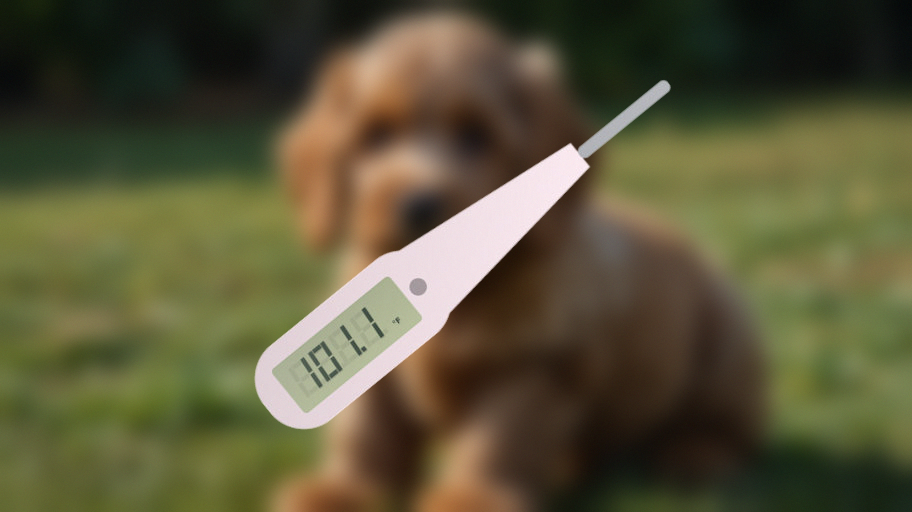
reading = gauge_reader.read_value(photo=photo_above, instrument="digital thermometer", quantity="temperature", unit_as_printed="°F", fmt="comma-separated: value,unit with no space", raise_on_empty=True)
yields 101.1,°F
